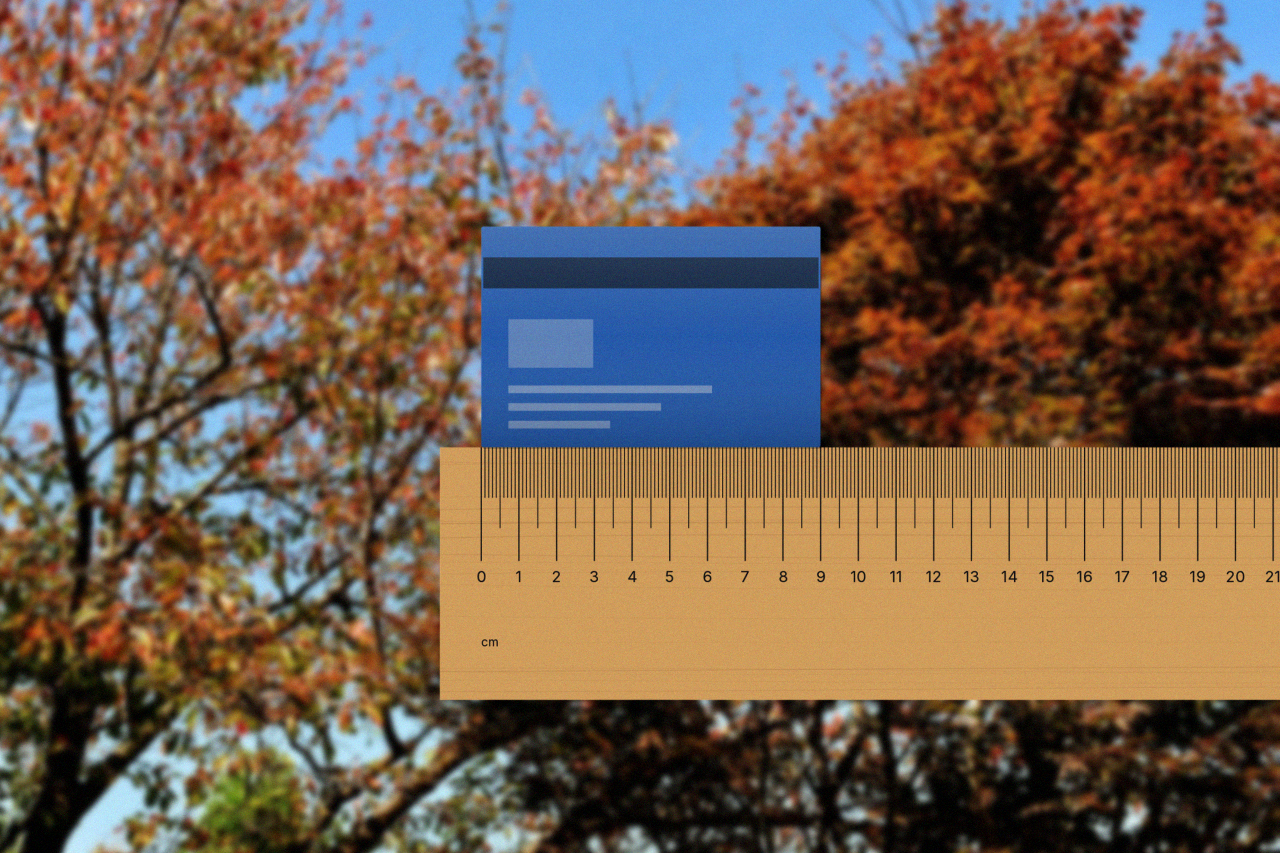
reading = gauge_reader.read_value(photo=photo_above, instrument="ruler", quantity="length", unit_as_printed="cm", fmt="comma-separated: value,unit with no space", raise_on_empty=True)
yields 9,cm
